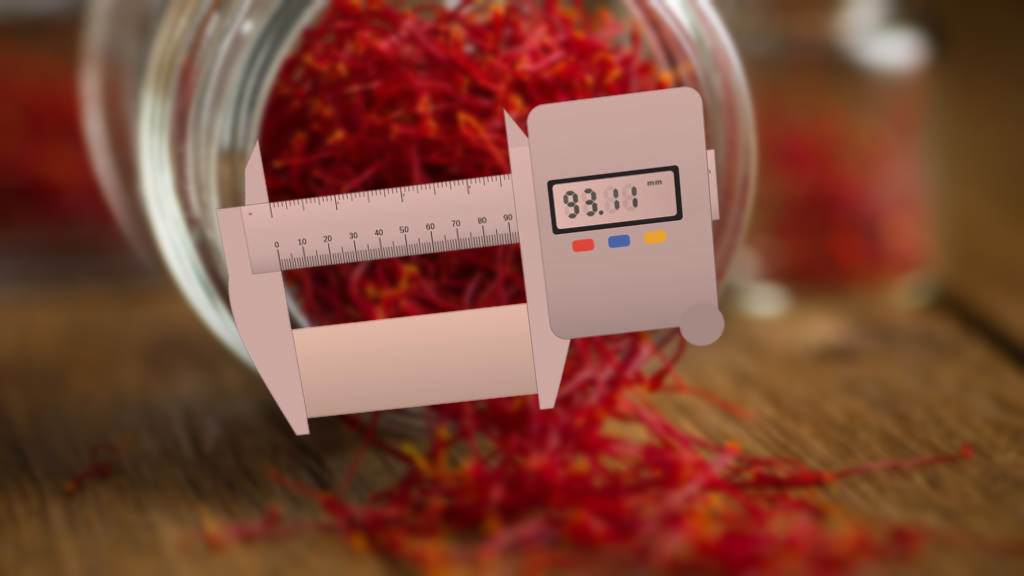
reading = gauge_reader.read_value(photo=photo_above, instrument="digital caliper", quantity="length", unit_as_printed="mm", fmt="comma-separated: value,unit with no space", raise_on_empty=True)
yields 93.11,mm
